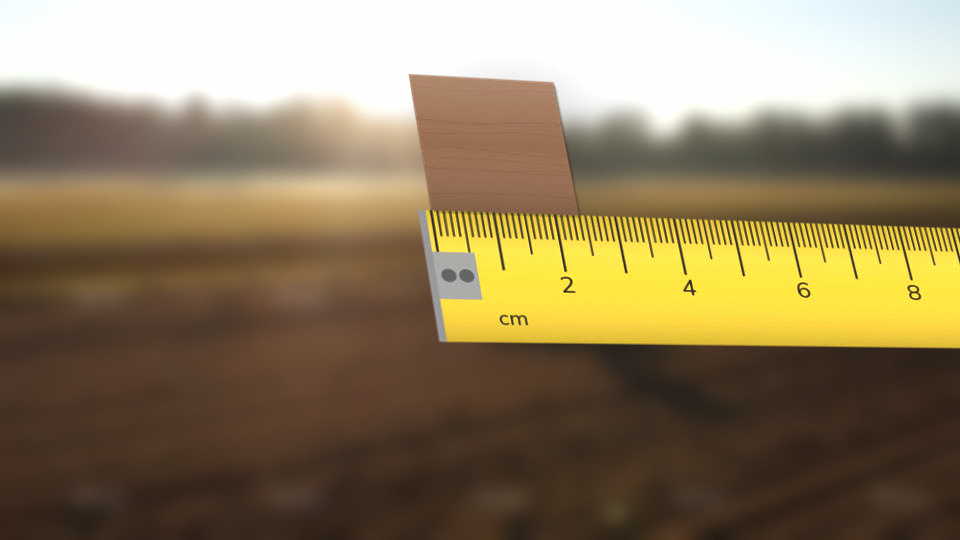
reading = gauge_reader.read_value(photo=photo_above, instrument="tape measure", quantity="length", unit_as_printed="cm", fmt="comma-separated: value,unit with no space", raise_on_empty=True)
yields 2.4,cm
